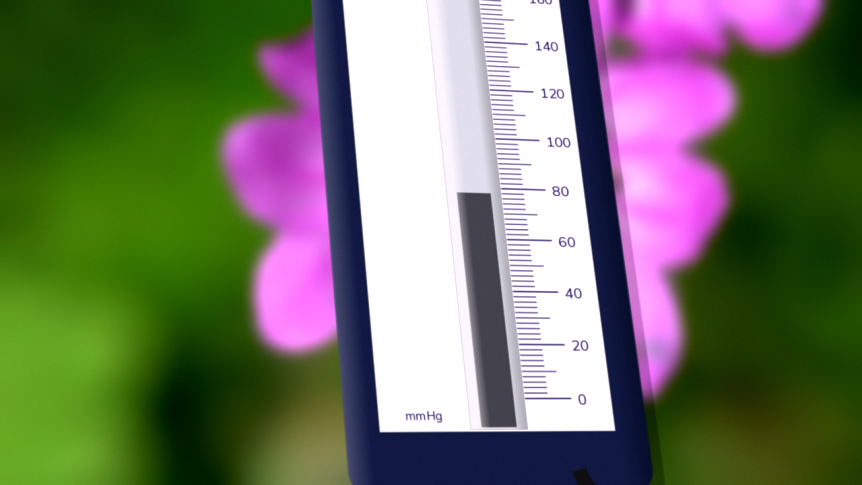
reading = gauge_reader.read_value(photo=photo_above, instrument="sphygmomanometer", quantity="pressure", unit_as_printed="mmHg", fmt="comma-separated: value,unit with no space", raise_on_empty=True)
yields 78,mmHg
